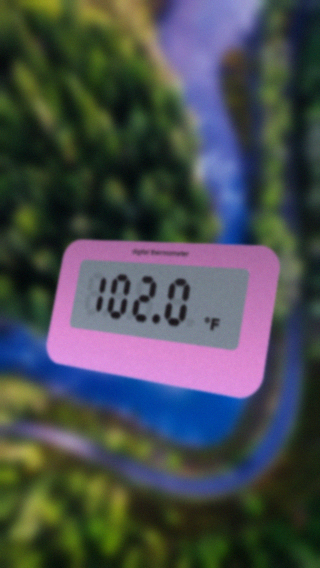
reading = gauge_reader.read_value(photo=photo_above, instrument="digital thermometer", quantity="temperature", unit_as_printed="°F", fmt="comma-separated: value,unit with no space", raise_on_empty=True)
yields 102.0,°F
